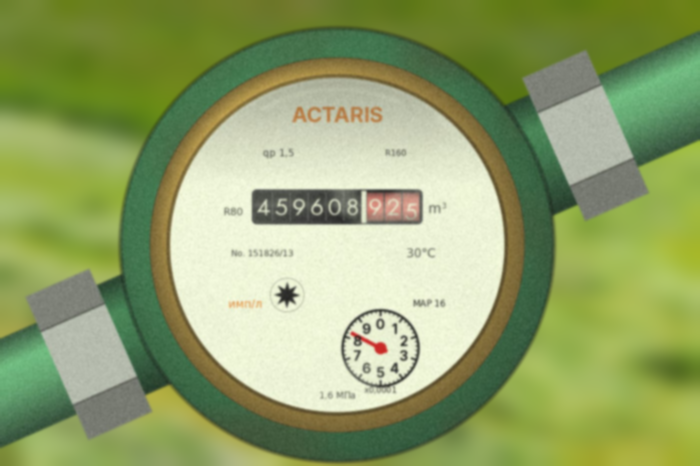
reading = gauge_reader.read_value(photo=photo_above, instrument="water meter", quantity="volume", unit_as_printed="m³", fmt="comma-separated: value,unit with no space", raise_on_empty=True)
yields 459608.9248,m³
